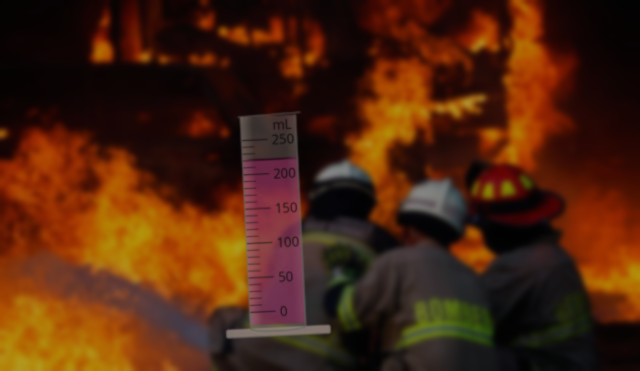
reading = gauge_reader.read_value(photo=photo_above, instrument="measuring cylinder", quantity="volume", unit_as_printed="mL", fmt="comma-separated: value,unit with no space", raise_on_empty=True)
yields 220,mL
